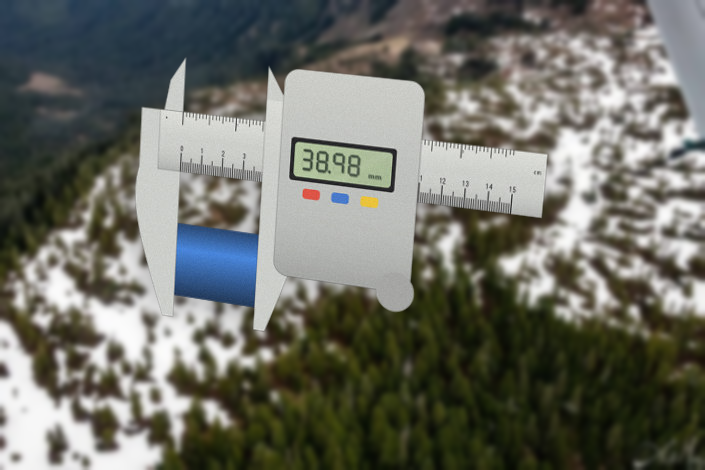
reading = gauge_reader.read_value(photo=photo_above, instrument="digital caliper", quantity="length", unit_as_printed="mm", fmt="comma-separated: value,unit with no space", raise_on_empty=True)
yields 38.98,mm
